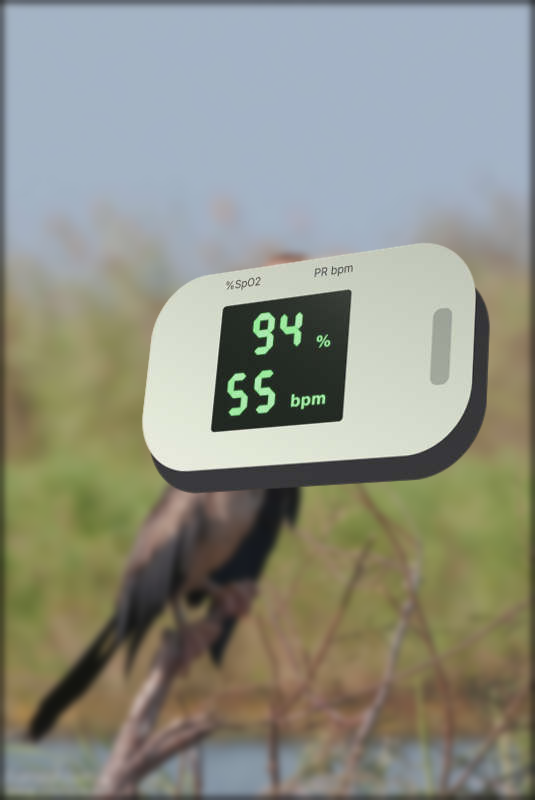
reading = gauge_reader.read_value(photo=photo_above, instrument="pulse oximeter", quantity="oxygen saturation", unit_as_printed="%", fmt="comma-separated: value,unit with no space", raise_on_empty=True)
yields 94,%
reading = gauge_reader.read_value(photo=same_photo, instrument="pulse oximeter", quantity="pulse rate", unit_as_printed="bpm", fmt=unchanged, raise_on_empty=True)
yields 55,bpm
